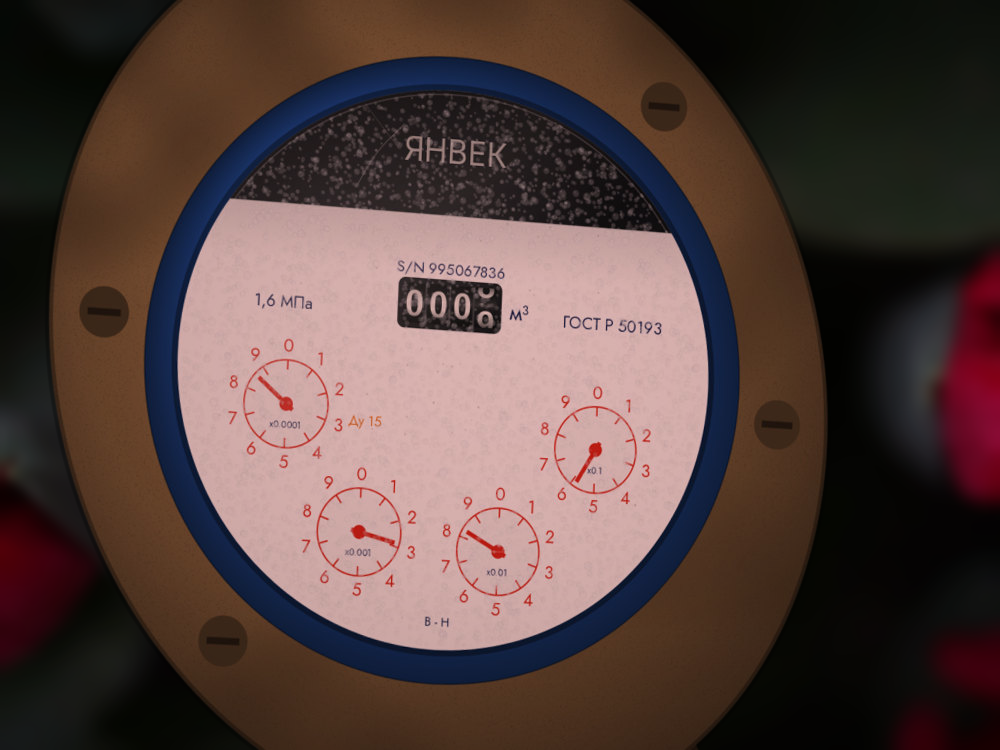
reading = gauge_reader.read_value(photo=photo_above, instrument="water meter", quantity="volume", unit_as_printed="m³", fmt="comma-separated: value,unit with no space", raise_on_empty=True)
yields 8.5828,m³
